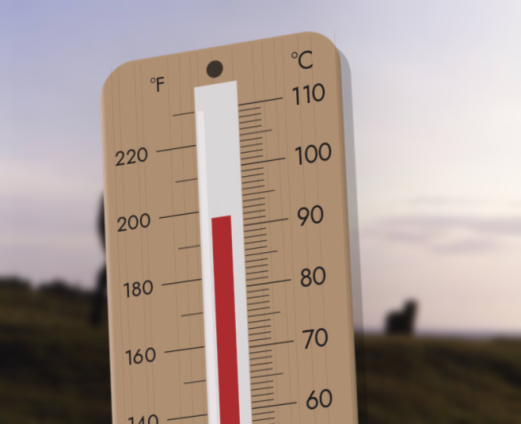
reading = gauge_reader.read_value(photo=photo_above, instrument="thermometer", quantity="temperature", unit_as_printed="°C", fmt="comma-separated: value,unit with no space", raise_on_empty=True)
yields 92,°C
